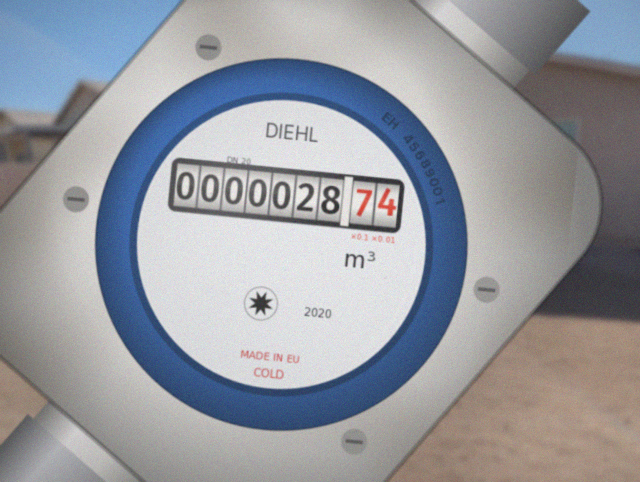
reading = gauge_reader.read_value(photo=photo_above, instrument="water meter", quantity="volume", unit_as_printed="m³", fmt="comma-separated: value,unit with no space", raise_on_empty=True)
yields 28.74,m³
